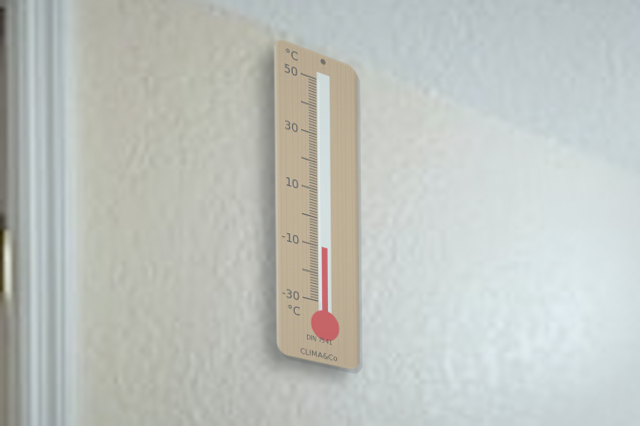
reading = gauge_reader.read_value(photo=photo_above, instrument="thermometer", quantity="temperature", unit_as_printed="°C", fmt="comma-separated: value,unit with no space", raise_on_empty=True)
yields -10,°C
